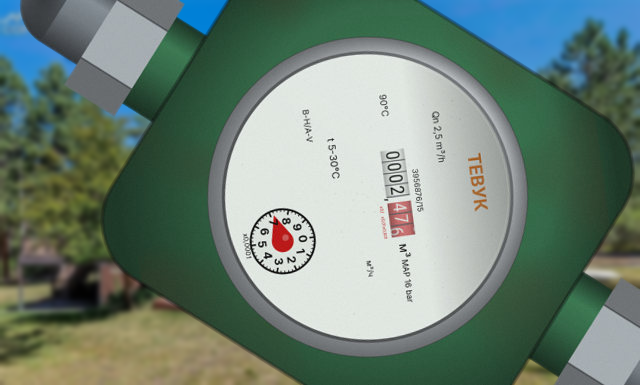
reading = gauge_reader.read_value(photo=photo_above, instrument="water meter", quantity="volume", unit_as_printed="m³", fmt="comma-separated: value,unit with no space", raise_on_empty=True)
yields 2.4757,m³
